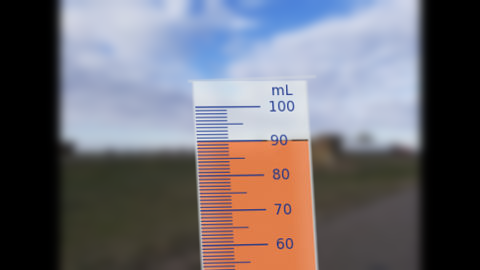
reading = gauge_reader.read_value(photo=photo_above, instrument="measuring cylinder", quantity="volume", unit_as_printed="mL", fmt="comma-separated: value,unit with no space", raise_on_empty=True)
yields 90,mL
